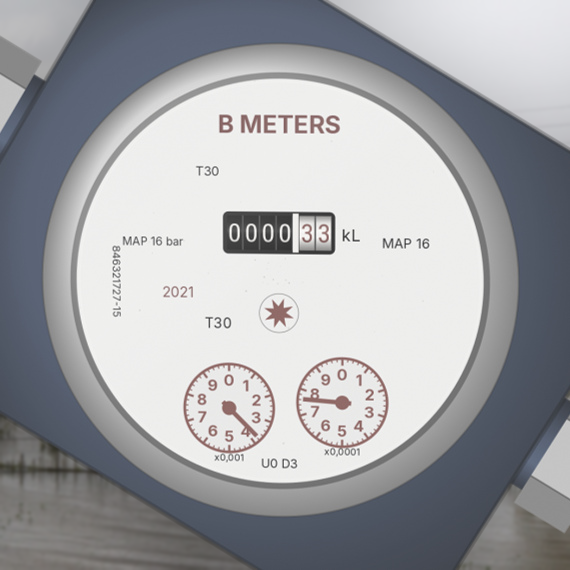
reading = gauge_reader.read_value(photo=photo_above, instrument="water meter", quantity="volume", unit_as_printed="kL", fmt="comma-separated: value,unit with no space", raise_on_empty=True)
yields 0.3337,kL
